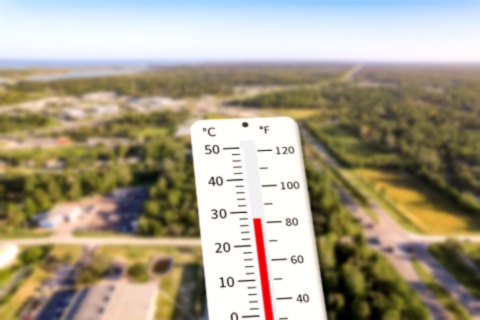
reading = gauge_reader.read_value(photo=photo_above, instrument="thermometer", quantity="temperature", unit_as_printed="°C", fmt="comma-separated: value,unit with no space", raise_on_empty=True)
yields 28,°C
